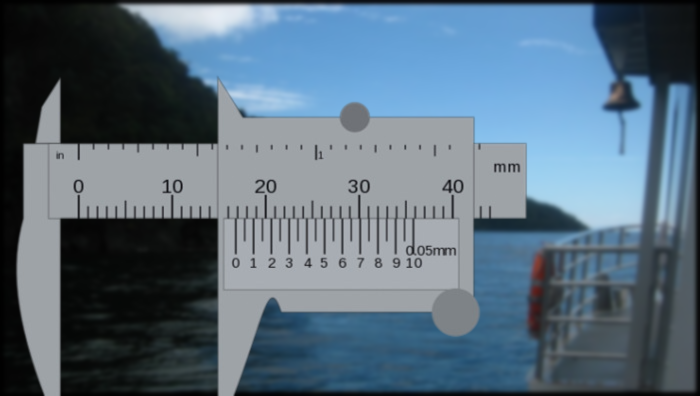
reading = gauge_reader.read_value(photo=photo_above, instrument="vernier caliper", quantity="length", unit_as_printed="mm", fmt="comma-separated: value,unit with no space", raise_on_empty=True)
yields 16.8,mm
